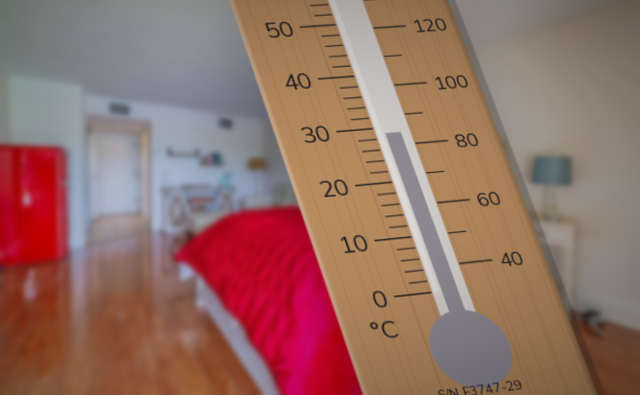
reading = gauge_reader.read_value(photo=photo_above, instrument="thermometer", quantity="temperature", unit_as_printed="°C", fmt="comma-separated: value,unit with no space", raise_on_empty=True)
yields 29,°C
